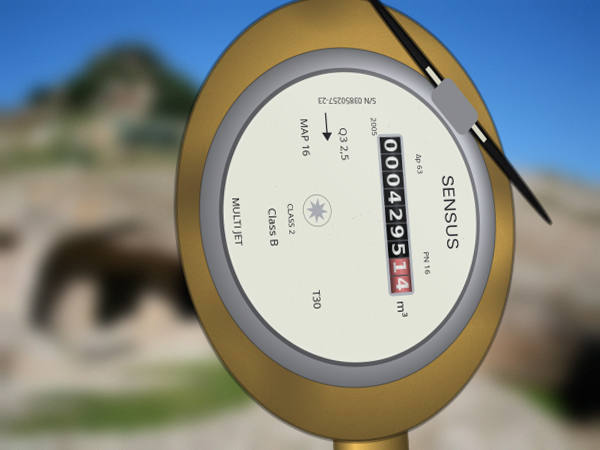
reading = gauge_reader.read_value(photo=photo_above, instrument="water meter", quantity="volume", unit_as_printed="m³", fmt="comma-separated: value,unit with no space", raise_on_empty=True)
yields 4295.14,m³
